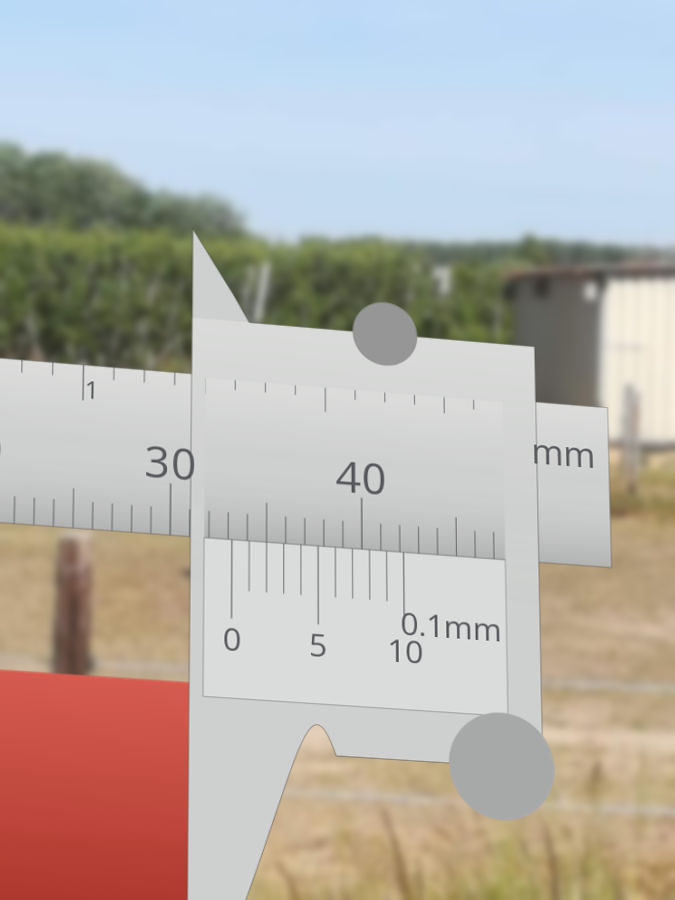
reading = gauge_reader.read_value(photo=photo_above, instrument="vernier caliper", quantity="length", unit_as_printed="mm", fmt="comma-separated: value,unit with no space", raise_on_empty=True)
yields 33.2,mm
